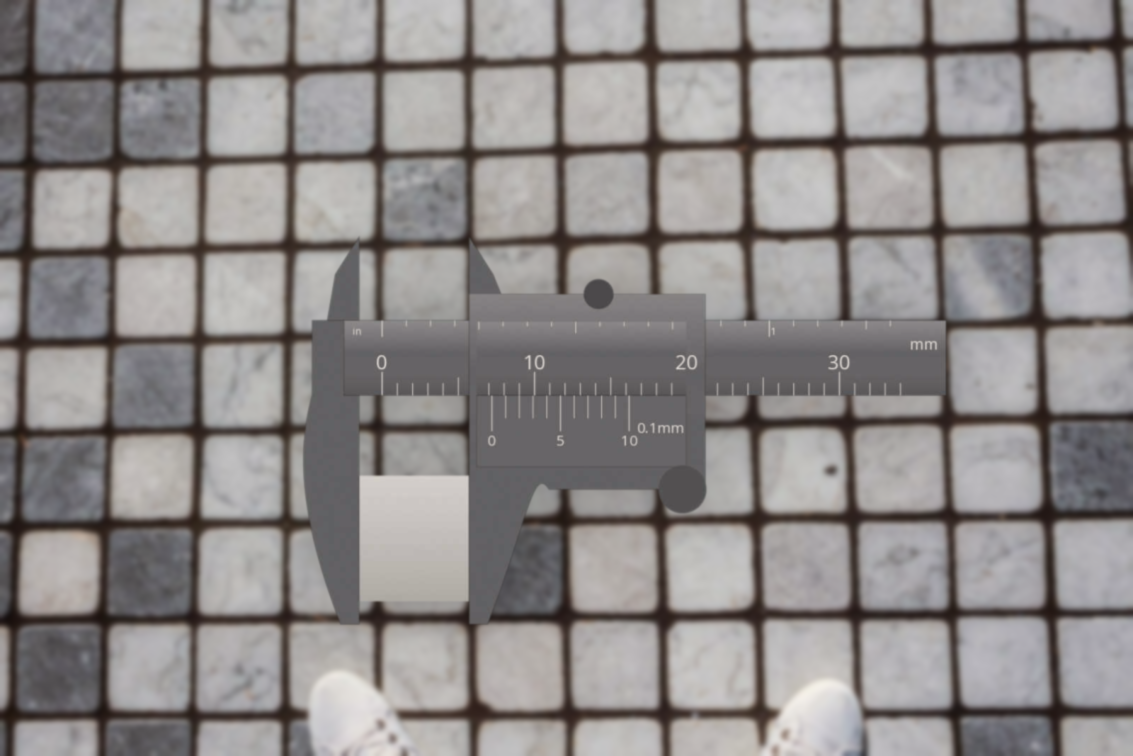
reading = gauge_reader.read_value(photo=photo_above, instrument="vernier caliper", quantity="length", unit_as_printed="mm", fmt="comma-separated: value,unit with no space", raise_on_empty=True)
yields 7.2,mm
